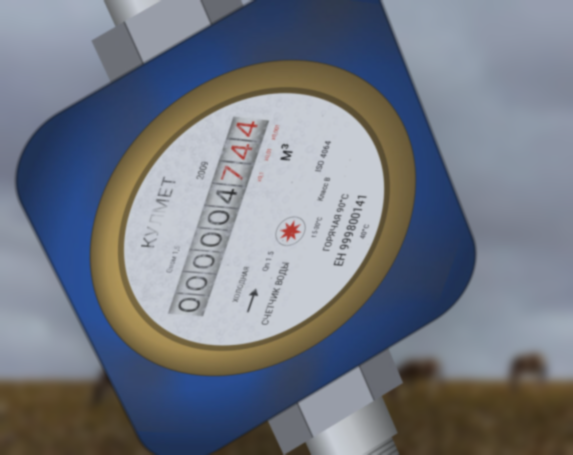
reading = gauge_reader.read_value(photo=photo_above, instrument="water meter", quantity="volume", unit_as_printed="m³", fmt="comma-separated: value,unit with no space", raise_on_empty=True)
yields 4.744,m³
